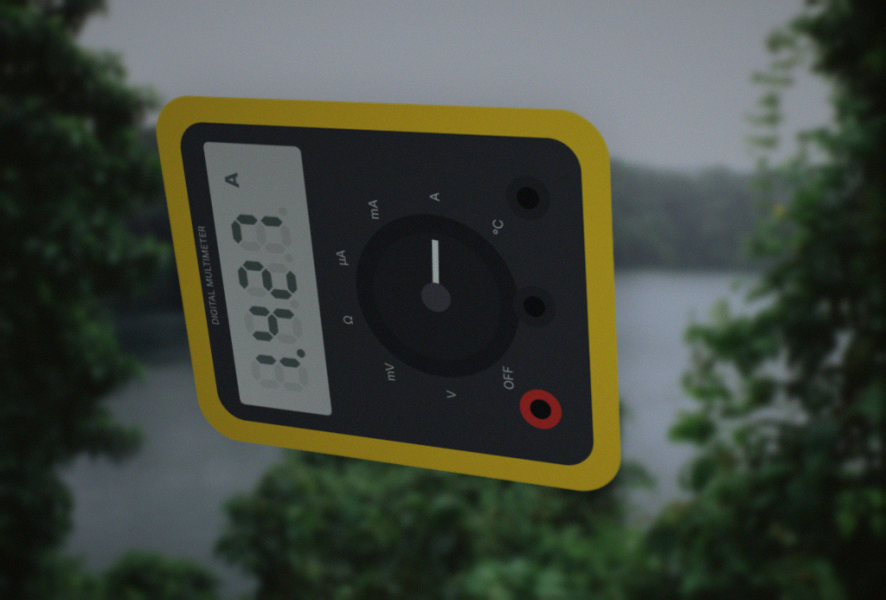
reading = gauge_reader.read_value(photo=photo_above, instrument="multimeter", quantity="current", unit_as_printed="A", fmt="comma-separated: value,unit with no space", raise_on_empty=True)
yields 1.427,A
